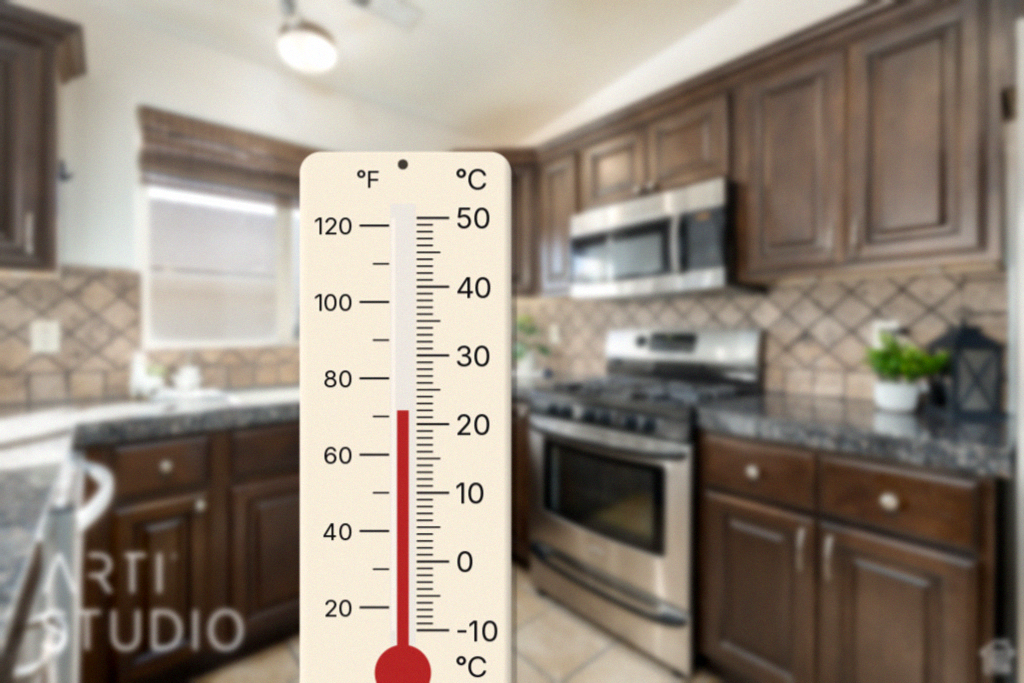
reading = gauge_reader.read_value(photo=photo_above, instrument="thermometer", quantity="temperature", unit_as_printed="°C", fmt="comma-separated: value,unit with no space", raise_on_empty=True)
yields 22,°C
